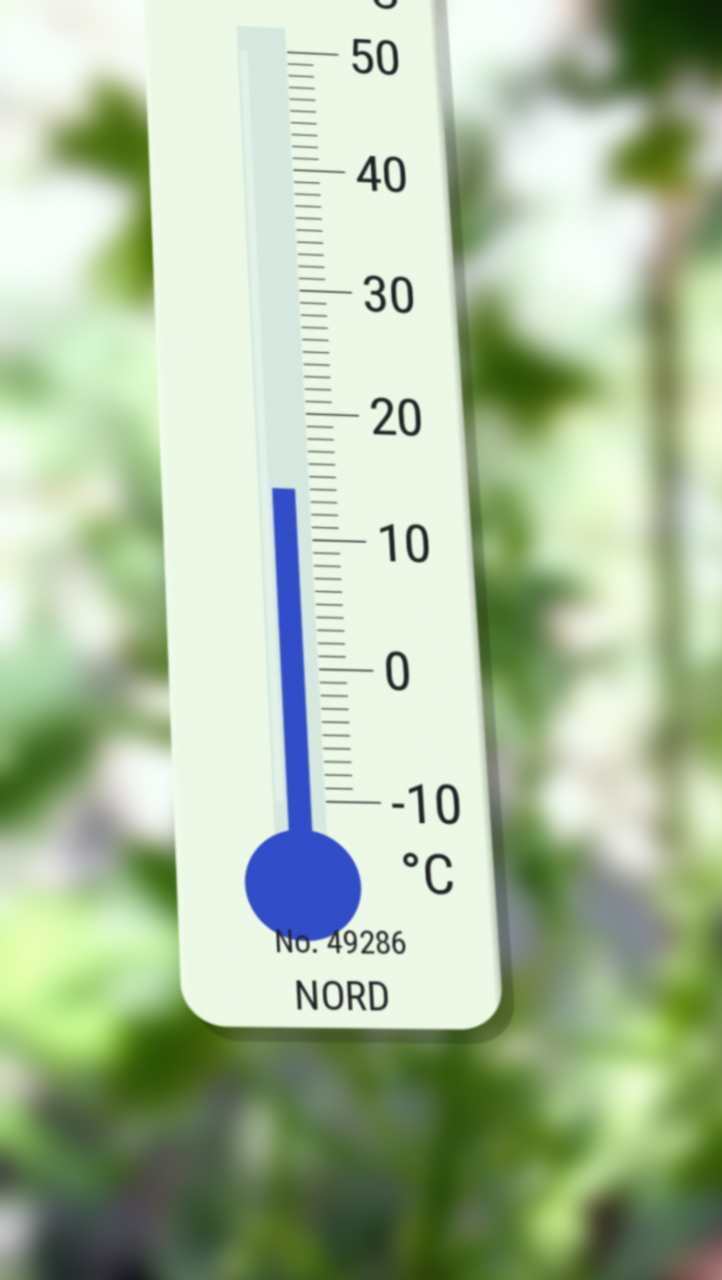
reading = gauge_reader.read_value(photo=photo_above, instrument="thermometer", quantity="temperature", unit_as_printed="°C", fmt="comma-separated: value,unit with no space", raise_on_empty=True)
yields 14,°C
